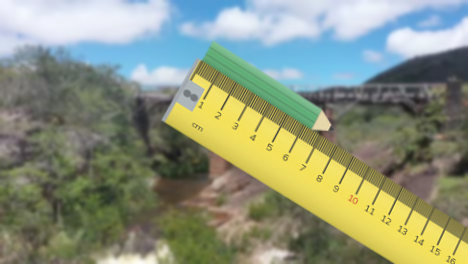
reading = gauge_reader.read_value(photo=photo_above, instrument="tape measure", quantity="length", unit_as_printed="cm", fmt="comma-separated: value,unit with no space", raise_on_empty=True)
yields 7.5,cm
